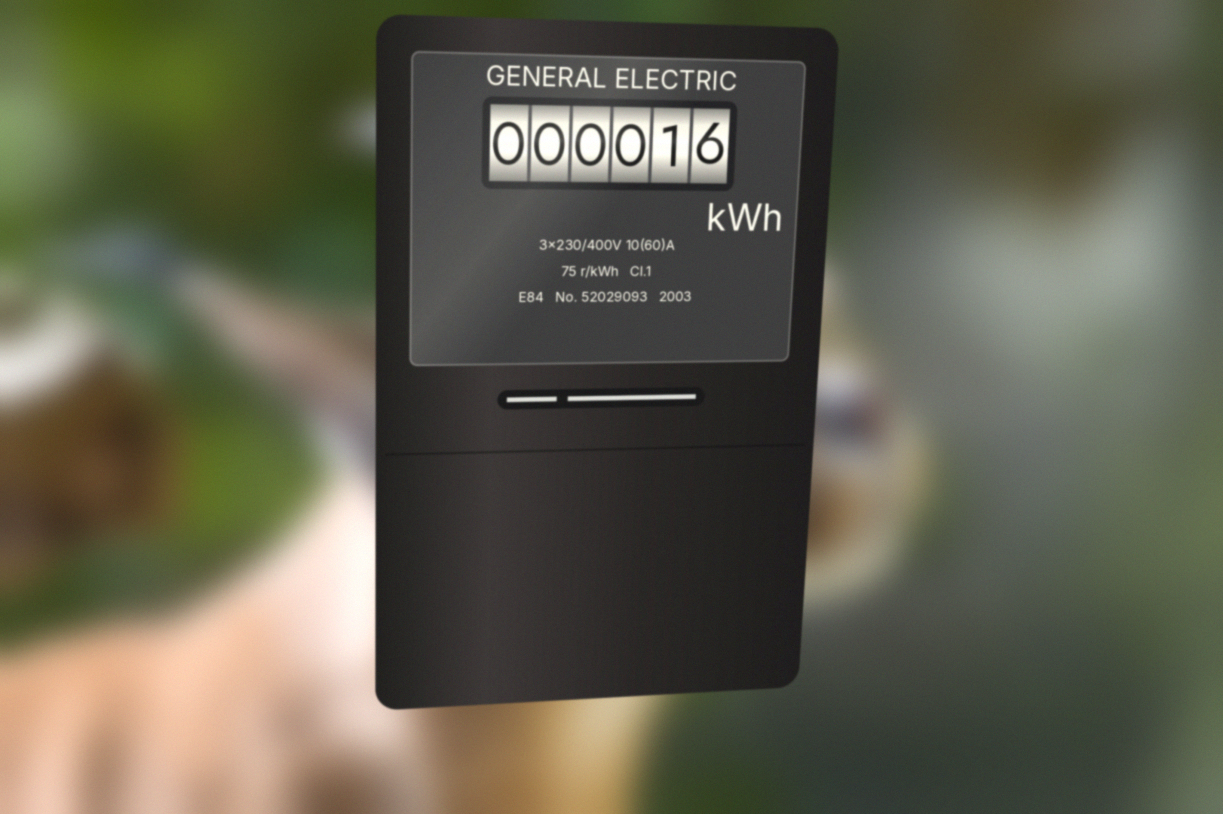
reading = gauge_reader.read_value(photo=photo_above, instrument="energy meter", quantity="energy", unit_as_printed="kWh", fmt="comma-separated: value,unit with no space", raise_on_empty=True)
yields 16,kWh
